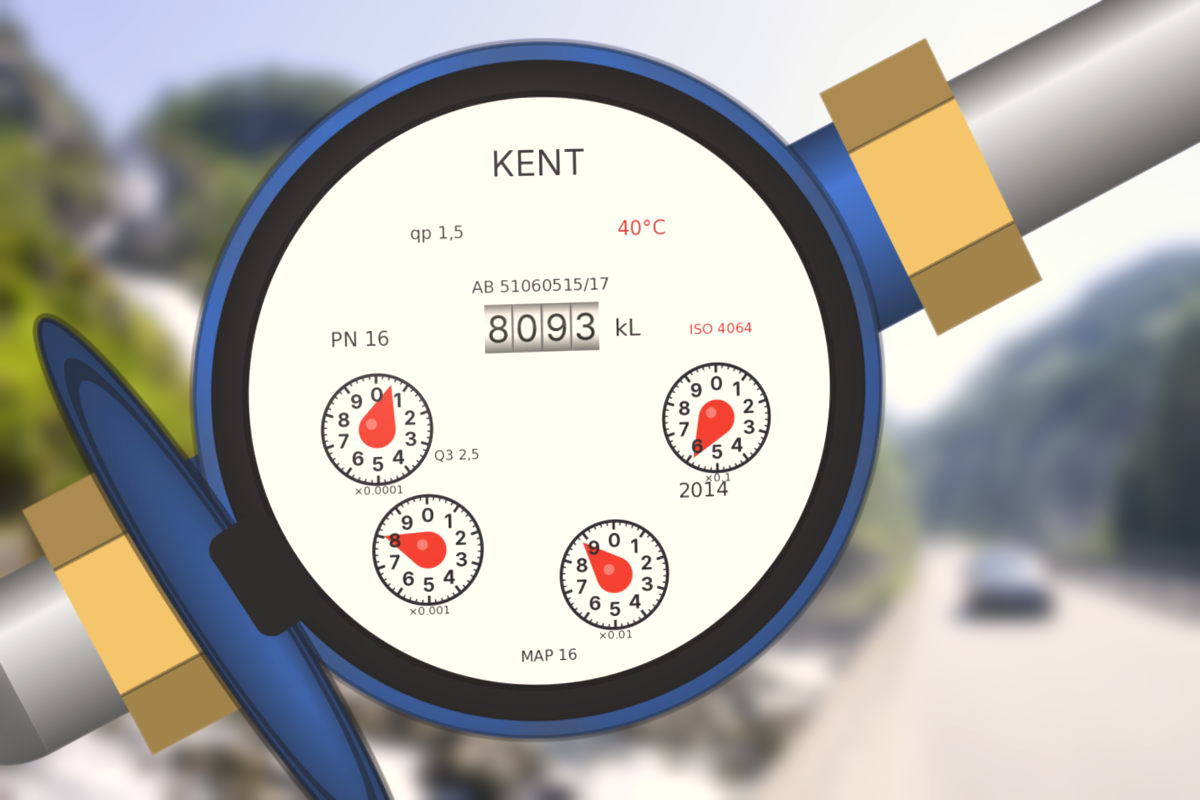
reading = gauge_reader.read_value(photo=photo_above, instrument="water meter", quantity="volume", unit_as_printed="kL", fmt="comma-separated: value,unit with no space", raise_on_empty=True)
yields 8093.5880,kL
